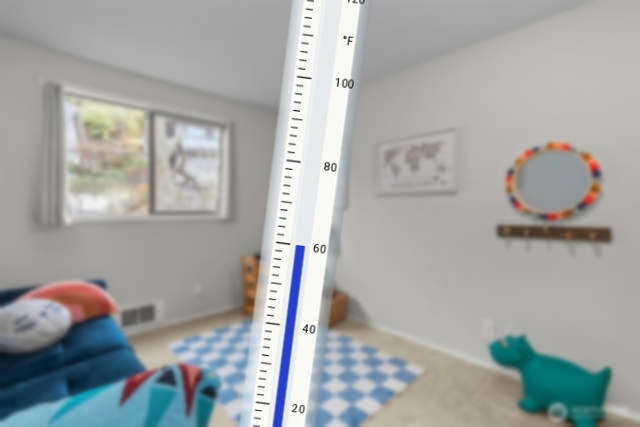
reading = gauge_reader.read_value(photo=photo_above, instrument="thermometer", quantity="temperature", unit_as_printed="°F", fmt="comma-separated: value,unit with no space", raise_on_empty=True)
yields 60,°F
